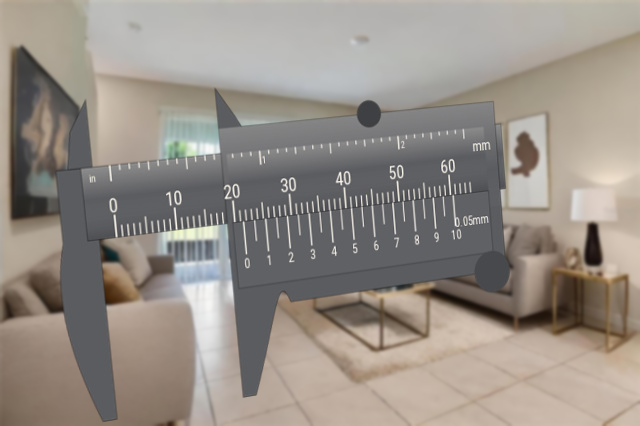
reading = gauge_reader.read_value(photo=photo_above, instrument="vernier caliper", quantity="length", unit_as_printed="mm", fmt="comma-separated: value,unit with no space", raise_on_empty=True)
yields 21.5,mm
